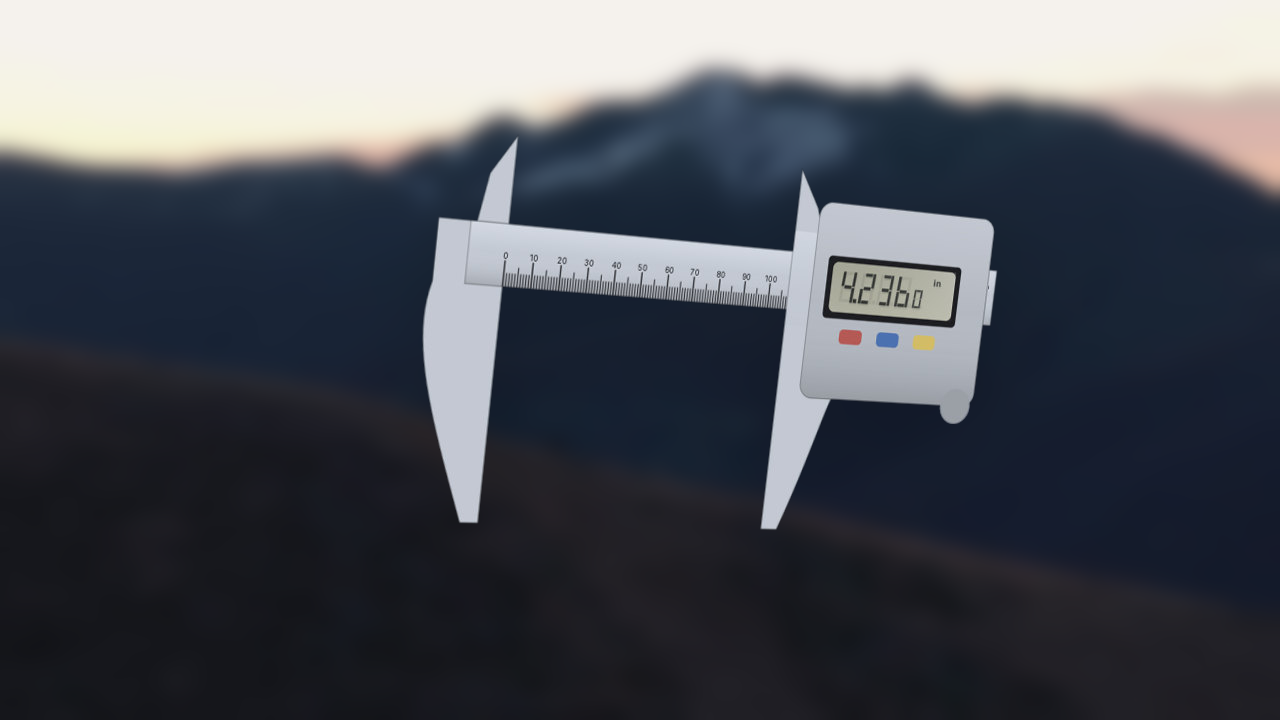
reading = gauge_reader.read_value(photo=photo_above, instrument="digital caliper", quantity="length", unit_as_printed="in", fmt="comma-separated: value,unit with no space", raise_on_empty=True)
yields 4.2360,in
